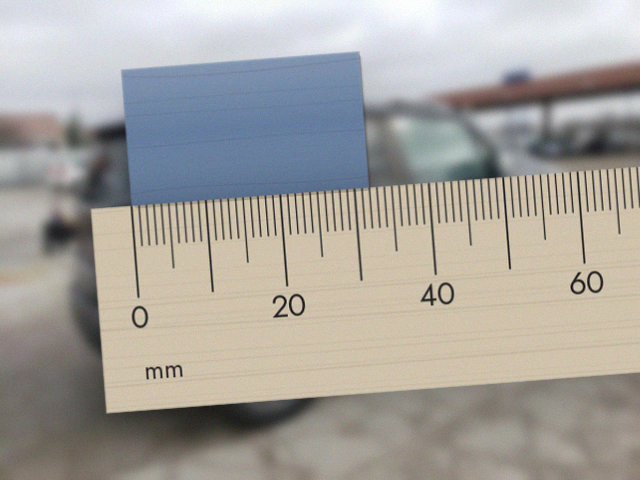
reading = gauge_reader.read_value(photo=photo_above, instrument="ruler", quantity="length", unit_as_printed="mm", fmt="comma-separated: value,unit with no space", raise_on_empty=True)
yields 32,mm
